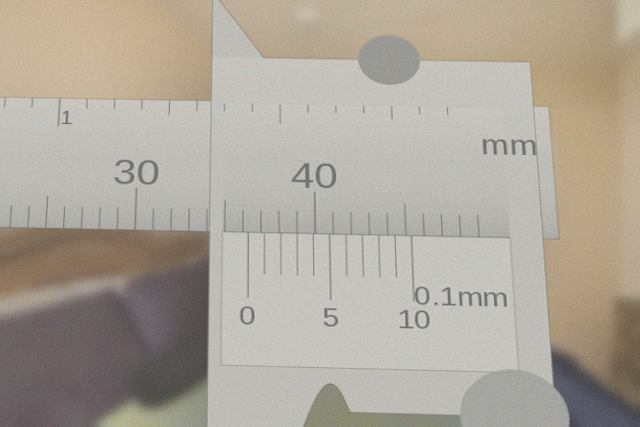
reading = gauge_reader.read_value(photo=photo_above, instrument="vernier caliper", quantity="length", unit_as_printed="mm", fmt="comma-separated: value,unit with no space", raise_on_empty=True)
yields 36.3,mm
